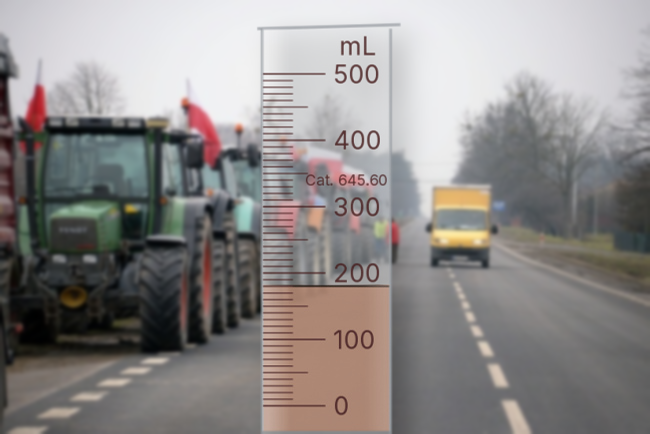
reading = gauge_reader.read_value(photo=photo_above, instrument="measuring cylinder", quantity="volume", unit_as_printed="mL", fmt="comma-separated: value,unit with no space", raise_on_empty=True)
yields 180,mL
